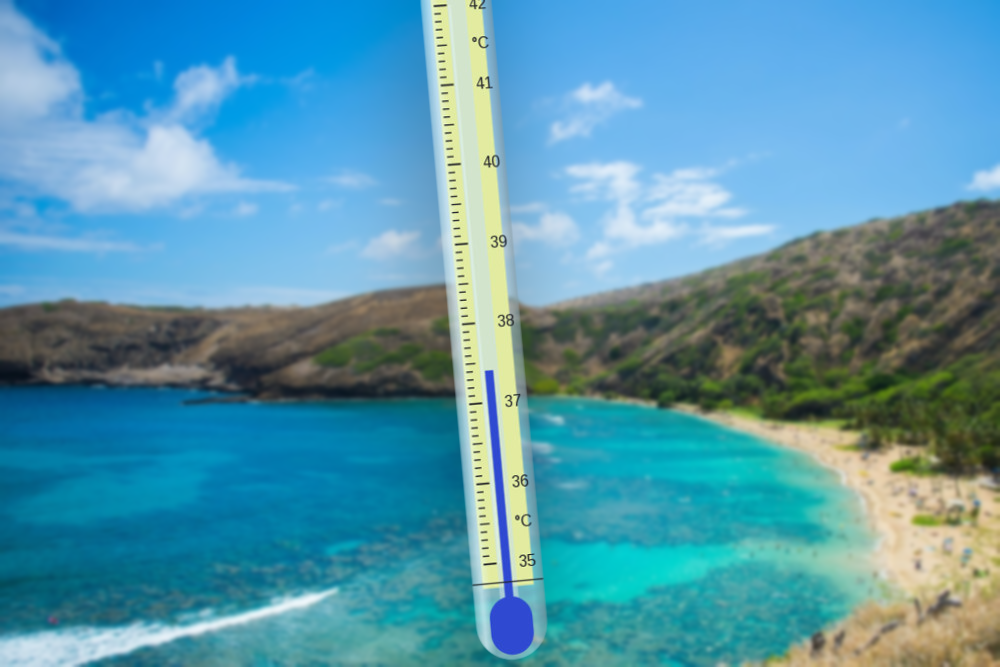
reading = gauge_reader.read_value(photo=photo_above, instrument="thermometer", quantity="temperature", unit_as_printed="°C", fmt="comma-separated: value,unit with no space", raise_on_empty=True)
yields 37.4,°C
